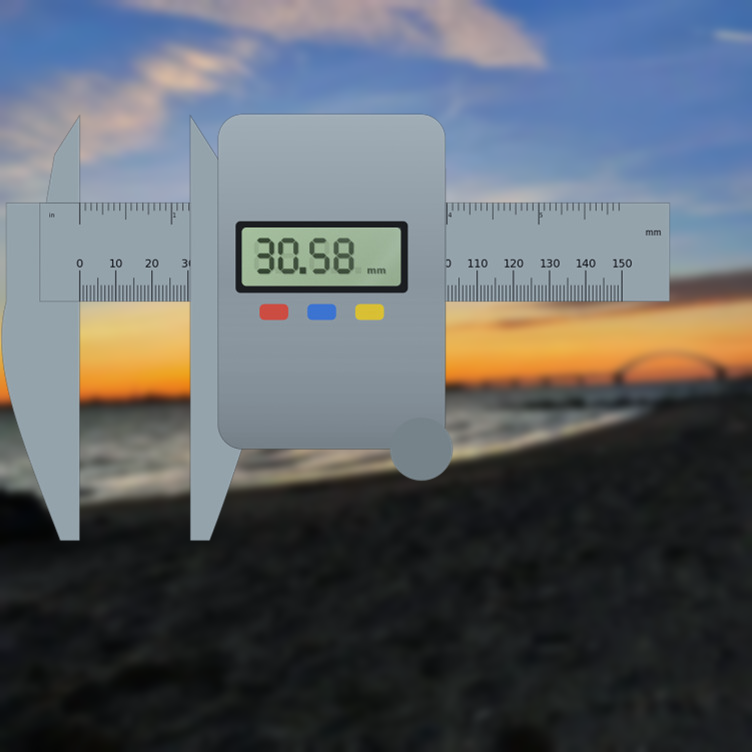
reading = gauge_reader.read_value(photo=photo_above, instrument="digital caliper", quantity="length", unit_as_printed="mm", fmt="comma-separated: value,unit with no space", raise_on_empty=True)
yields 30.58,mm
